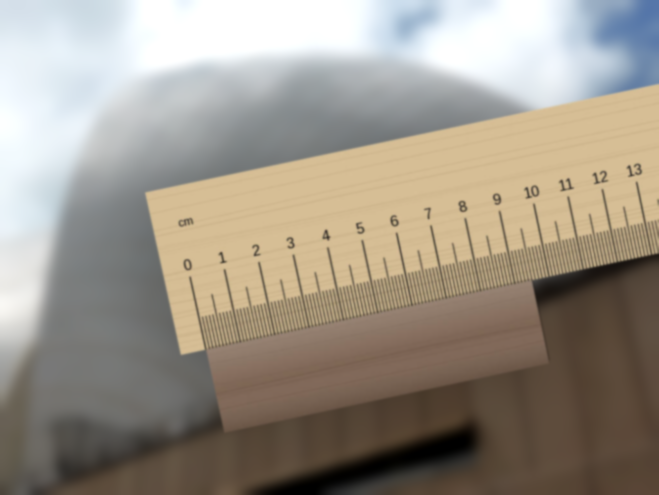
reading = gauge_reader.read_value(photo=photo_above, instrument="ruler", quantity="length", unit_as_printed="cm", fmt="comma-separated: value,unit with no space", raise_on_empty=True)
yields 9.5,cm
